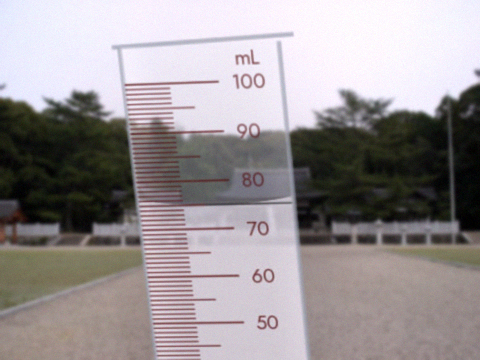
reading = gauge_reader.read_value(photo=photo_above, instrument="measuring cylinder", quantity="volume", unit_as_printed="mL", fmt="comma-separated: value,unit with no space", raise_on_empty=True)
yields 75,mL
